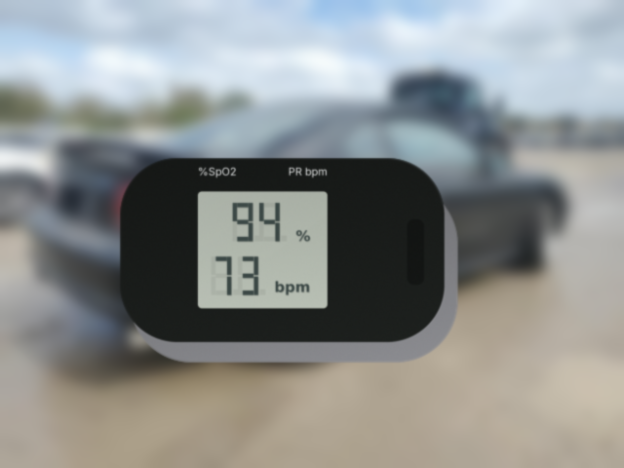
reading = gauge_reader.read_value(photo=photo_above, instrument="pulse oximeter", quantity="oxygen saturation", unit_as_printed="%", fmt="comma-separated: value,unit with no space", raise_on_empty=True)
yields 94,%
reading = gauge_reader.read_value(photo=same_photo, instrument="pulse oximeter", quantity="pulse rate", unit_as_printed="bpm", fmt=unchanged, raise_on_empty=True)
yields 73,bpm
